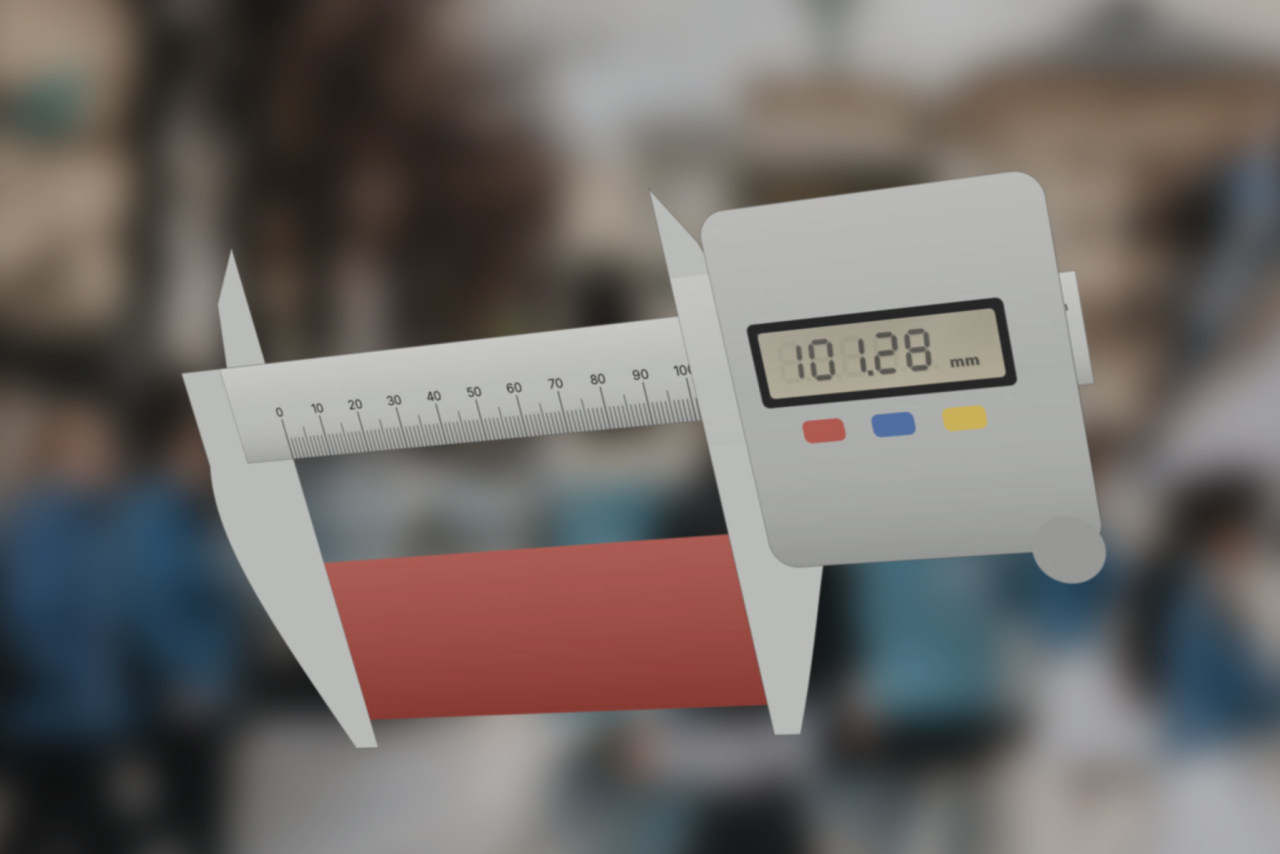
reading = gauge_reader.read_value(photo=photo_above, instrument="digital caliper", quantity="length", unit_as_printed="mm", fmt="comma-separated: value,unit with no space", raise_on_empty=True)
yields 101.28,mm
